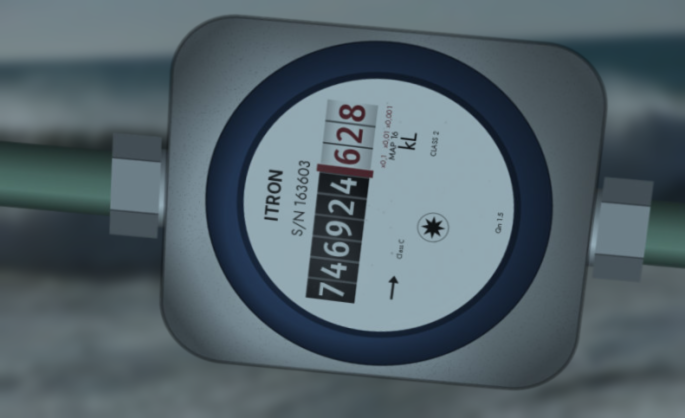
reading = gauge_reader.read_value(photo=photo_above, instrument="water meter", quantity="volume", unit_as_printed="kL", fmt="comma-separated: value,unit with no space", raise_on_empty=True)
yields 746924.628,kL
